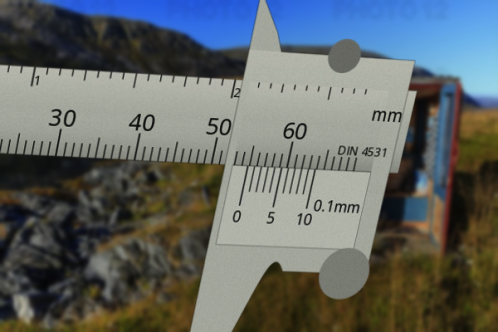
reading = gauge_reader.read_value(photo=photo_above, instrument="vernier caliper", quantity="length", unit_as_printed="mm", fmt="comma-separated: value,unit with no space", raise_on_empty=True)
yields 54.8,mm
